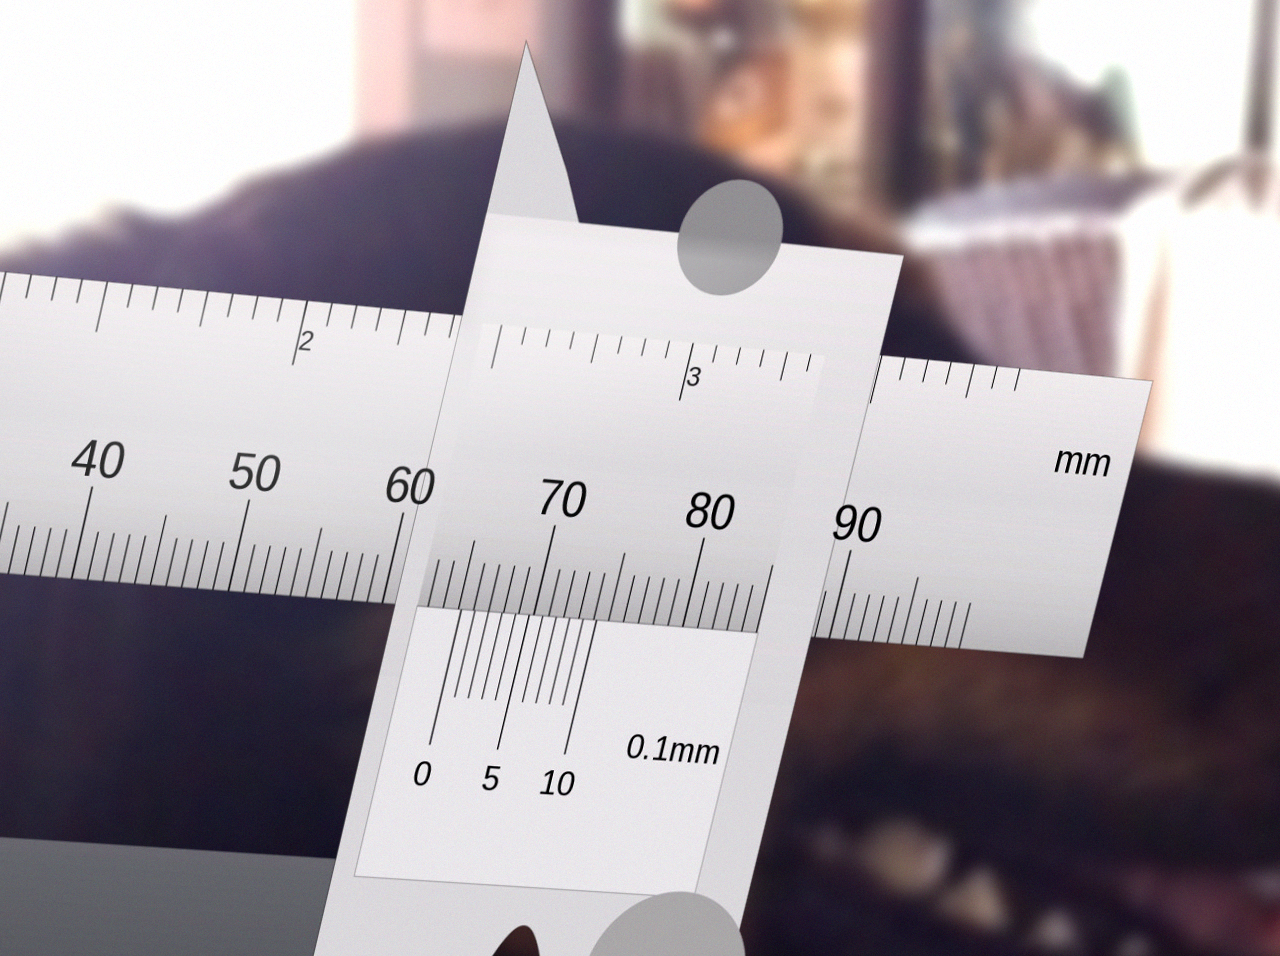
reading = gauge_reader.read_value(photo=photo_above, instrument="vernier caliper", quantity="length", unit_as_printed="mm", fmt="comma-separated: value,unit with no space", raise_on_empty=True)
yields 65.2,mm
